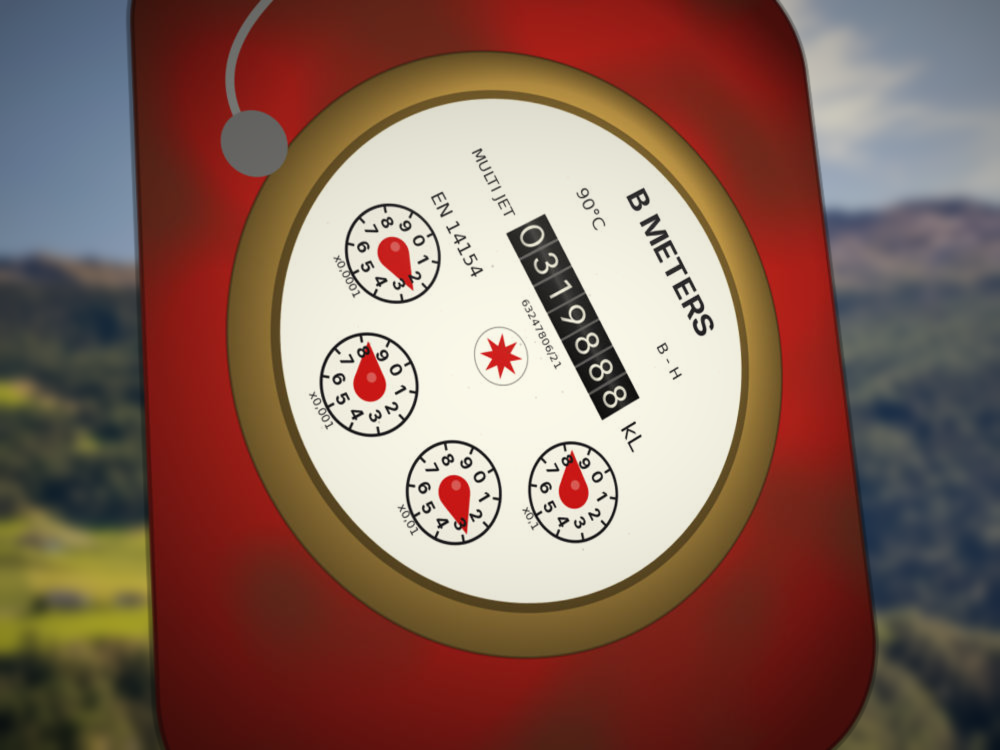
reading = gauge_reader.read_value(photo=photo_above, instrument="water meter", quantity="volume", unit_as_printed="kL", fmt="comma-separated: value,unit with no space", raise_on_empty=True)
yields 319888.8282,kL
